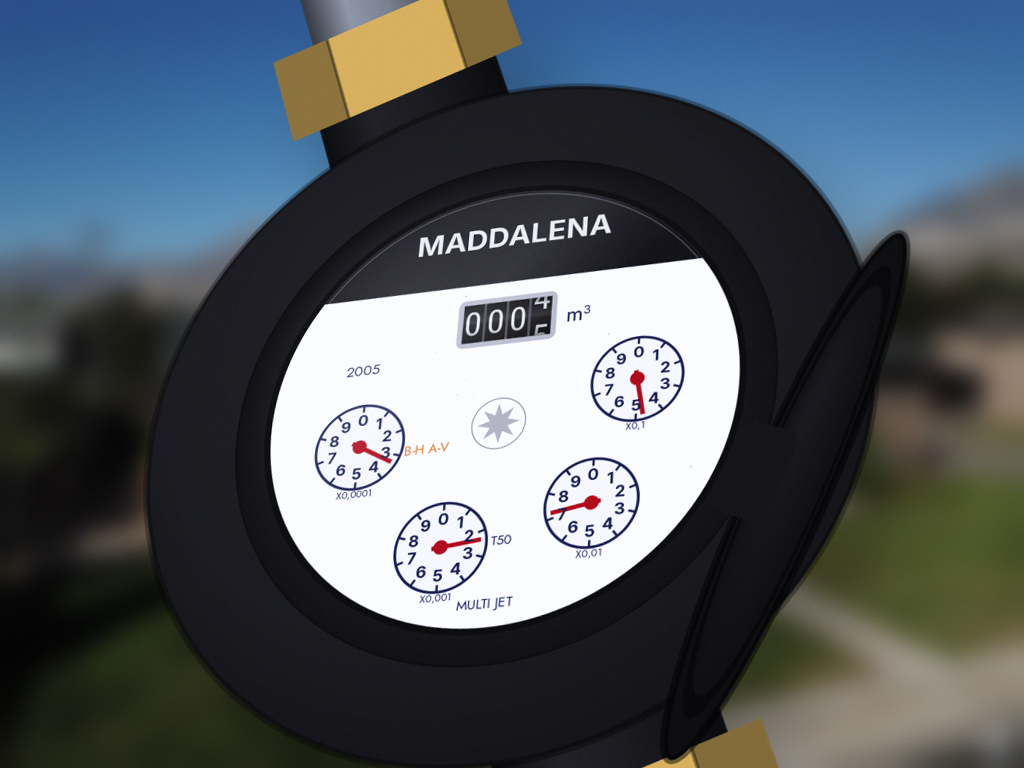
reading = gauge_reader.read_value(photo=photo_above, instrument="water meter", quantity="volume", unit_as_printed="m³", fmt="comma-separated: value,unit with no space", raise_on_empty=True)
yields 4.4723,m³
